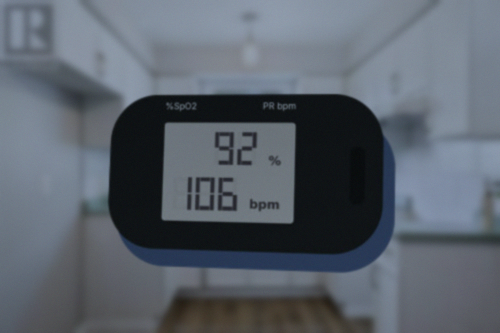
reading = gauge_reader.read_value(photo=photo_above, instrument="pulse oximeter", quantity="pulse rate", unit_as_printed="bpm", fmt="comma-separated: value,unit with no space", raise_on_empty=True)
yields 106,bpm
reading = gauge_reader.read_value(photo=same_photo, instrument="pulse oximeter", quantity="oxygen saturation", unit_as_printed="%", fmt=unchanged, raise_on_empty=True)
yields 92,%
